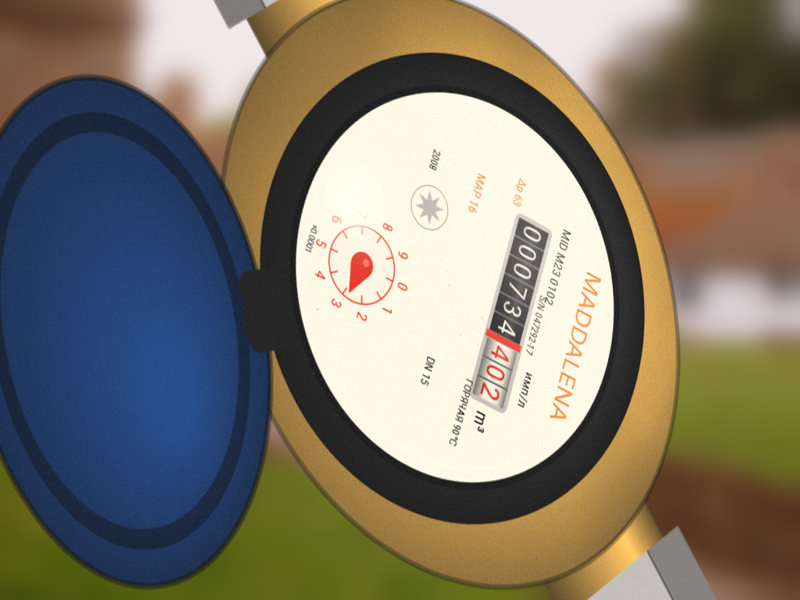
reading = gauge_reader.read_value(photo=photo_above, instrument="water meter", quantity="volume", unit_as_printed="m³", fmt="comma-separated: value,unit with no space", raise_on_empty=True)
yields 734.4022,m³
